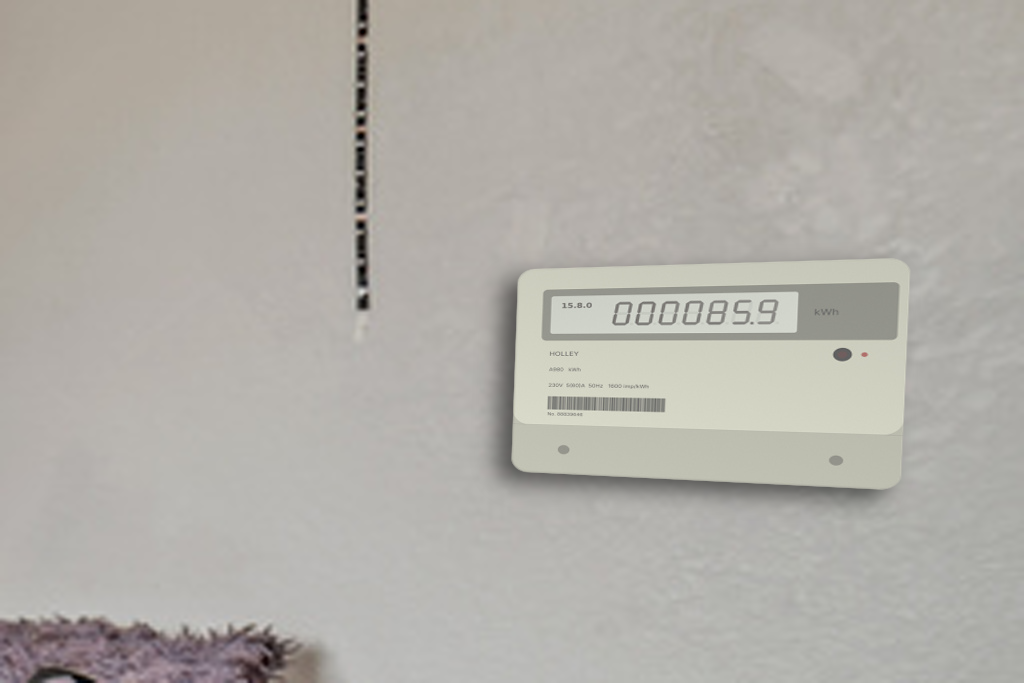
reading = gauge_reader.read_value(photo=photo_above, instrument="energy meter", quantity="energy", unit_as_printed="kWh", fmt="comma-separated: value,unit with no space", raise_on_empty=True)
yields 85.9,kWh
